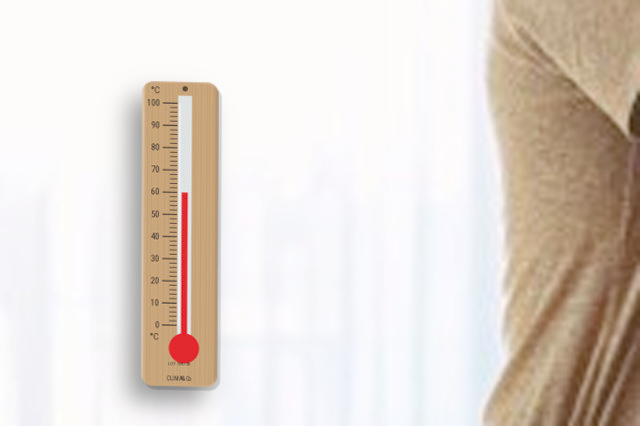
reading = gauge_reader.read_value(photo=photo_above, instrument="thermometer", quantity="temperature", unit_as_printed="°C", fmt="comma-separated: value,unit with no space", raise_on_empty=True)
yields 60,°C
